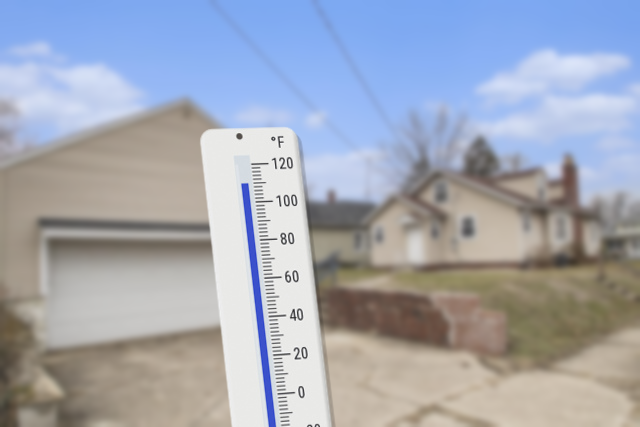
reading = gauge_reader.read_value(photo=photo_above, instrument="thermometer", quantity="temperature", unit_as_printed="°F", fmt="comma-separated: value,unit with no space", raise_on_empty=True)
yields 110,°F
